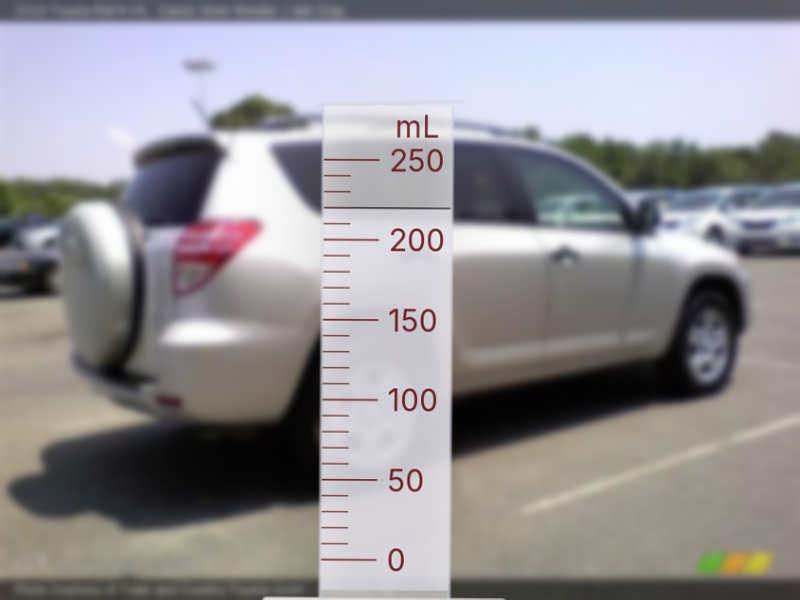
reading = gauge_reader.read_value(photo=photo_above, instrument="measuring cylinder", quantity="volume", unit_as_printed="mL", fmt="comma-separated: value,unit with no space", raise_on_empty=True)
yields 220,mL
